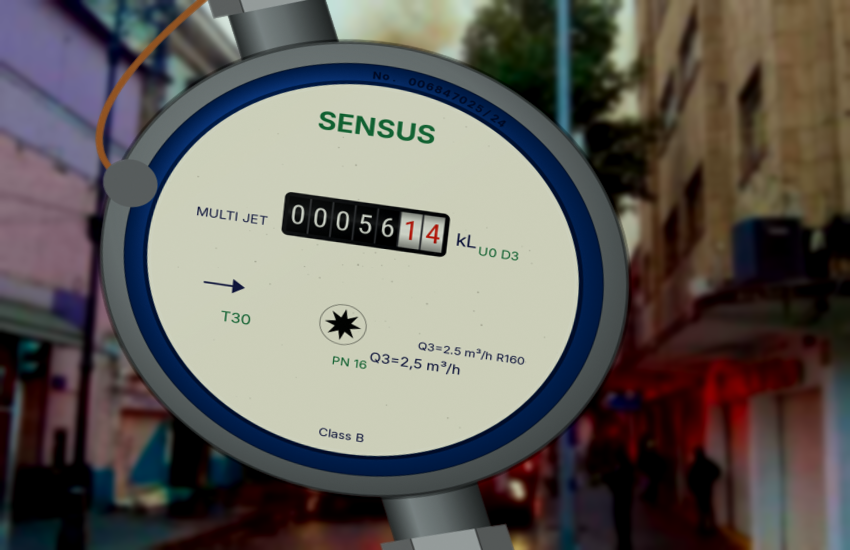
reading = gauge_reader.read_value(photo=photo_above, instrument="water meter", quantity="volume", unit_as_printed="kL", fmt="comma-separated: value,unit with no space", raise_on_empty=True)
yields 56.14,kL
